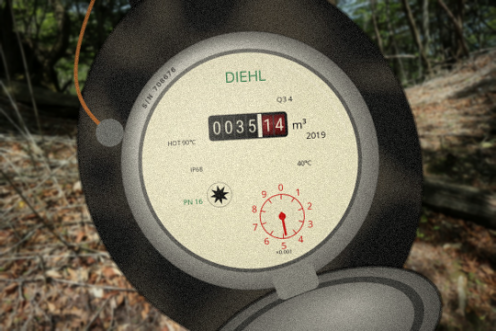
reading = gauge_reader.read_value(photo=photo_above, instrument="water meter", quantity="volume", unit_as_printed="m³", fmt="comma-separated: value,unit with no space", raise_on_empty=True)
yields 35.144,m³
